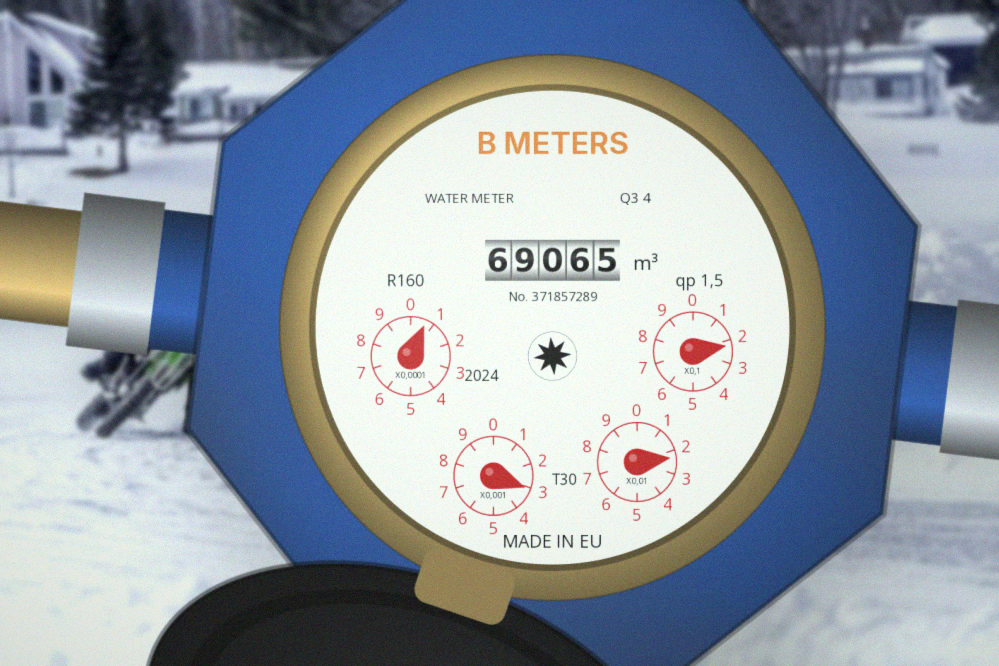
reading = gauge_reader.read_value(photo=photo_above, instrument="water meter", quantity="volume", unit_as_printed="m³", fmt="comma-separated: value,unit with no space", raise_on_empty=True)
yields 69065.2230,m³
